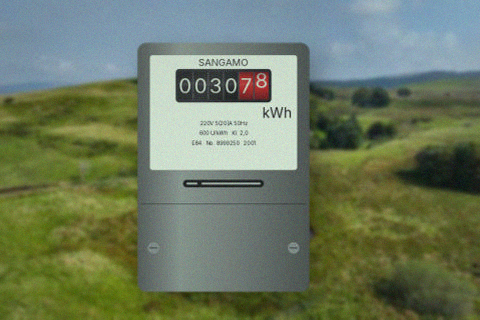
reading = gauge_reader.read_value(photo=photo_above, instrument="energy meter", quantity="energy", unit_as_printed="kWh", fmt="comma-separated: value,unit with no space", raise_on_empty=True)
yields 30.78,kWh
